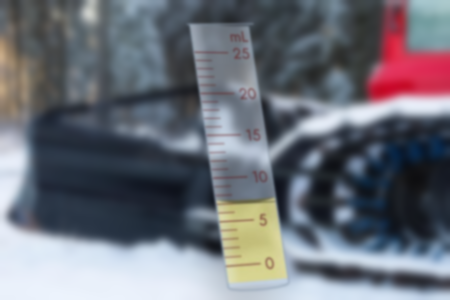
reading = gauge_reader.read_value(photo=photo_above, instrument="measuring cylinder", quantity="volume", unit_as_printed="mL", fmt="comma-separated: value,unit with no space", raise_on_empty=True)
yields 7,mL
